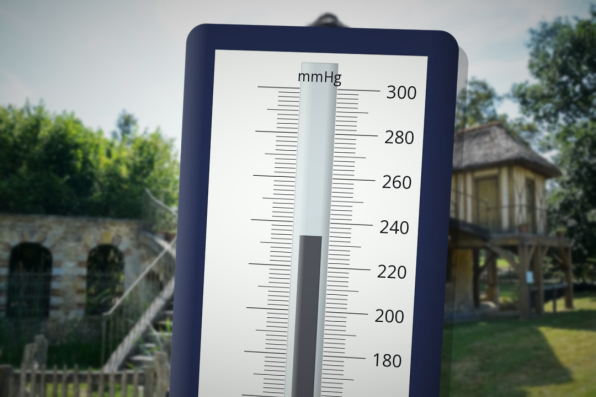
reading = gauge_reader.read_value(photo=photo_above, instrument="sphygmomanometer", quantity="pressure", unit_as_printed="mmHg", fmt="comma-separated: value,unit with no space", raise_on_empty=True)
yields 234,mmHg
